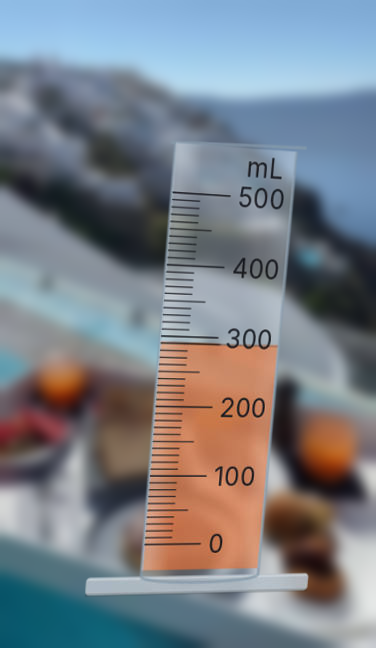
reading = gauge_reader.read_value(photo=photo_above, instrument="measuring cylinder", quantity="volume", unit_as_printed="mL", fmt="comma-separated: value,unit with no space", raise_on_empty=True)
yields 290,mL
